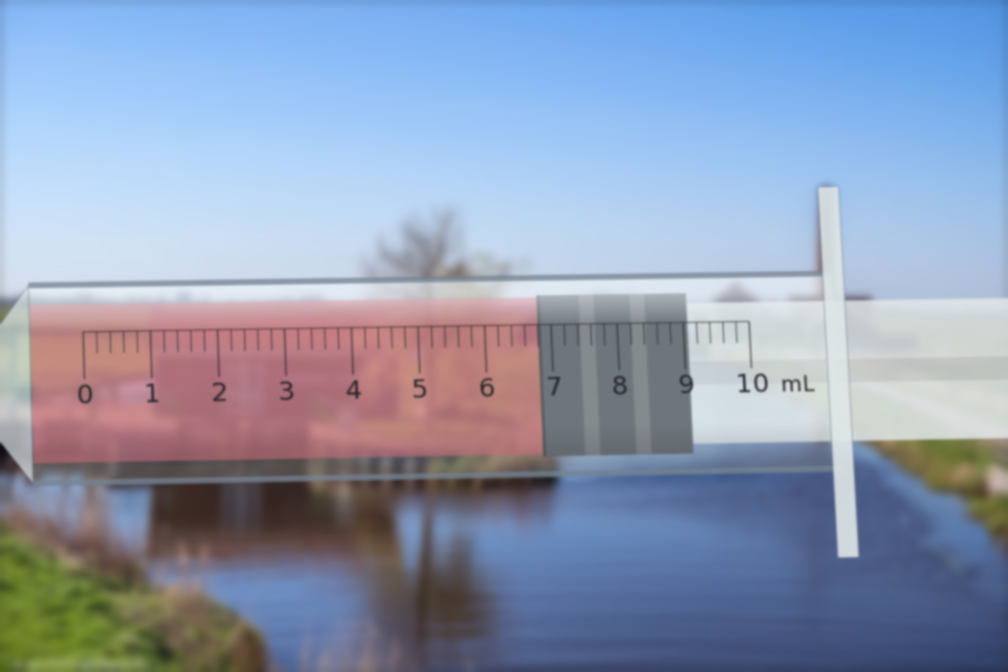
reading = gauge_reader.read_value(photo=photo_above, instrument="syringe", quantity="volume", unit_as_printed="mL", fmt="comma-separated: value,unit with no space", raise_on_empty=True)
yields 6.8,mL
